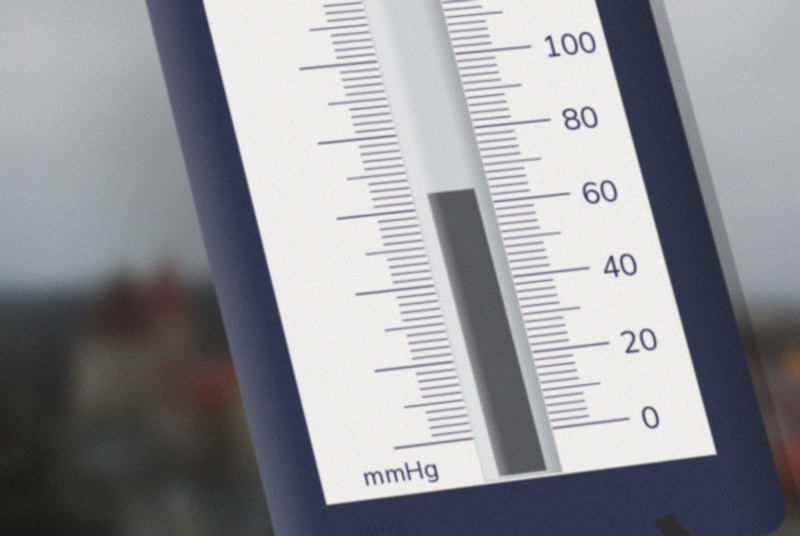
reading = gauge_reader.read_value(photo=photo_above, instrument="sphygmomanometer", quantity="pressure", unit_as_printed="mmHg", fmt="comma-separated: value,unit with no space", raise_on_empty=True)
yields 64,mmHg
